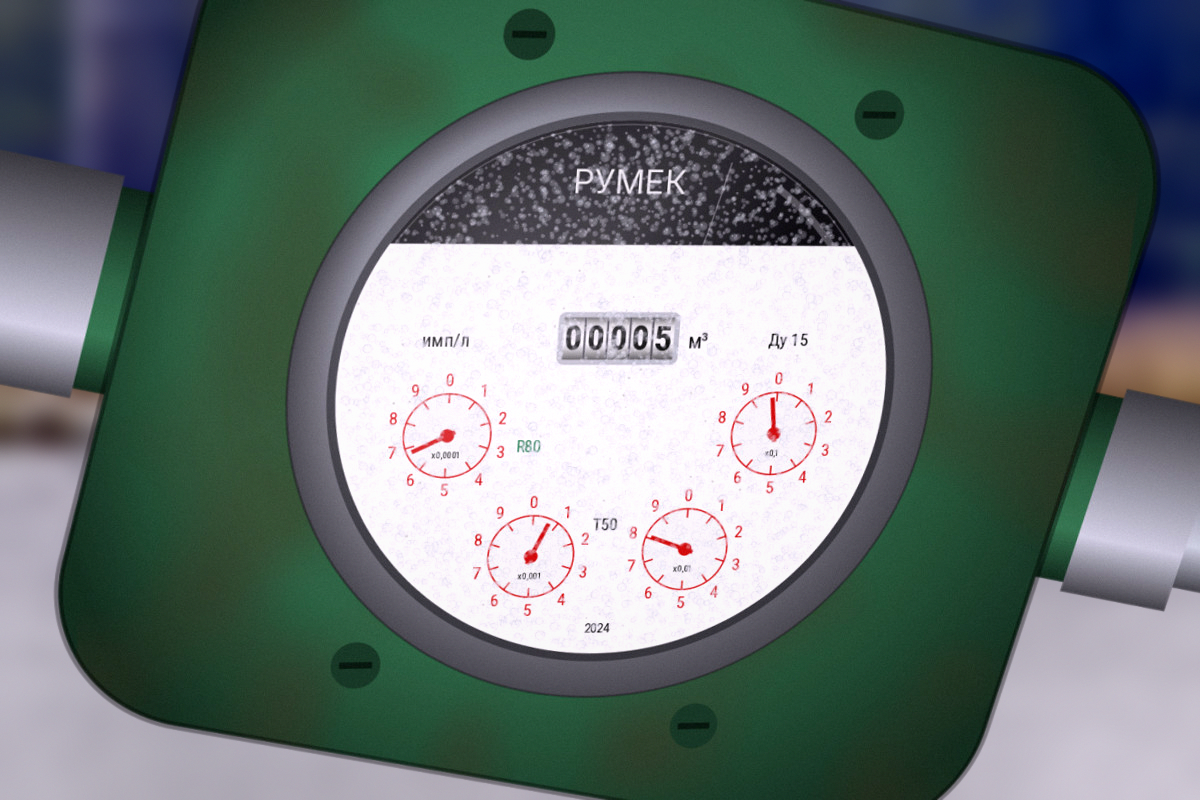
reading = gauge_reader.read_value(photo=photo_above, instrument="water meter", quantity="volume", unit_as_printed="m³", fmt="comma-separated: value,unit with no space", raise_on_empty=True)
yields 4.9806,m³
